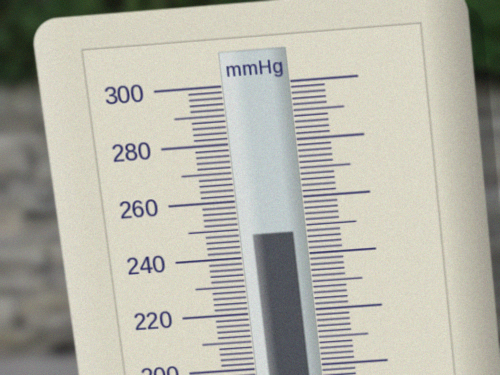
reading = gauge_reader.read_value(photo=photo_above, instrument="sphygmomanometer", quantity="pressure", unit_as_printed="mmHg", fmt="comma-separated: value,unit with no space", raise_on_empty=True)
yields 248,mmHg
